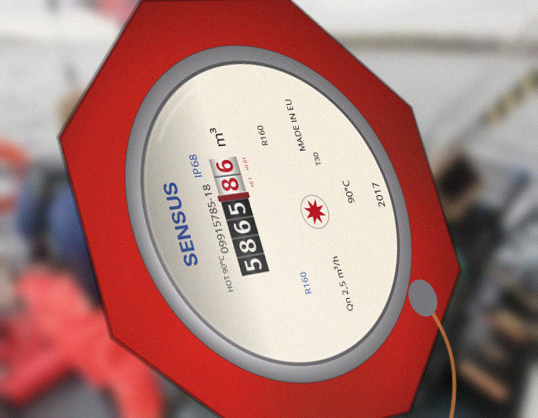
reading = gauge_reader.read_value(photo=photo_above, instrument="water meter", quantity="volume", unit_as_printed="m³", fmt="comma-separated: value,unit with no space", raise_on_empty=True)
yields 5865.86,m³
